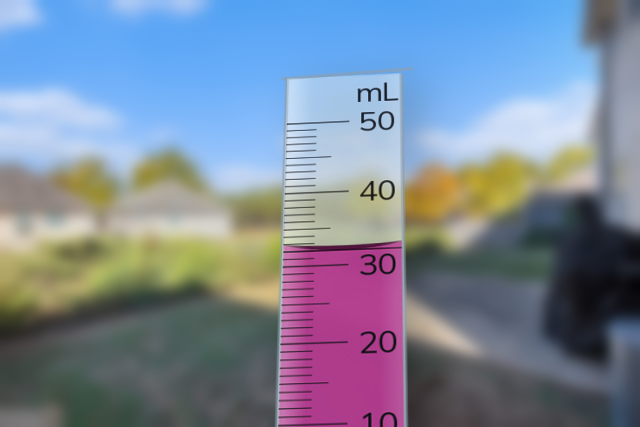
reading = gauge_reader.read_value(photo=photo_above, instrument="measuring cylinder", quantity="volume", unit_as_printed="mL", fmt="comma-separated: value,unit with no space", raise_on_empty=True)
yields 32,mL
